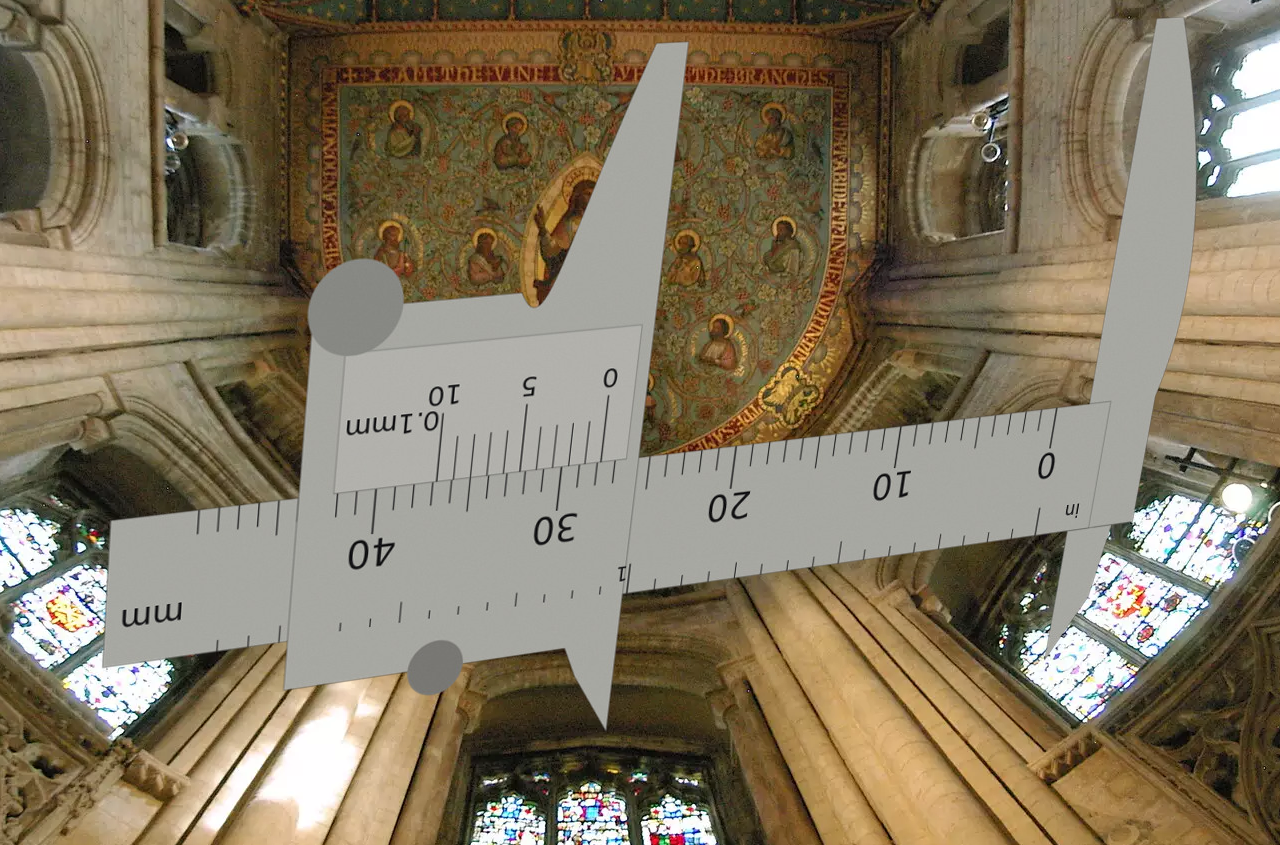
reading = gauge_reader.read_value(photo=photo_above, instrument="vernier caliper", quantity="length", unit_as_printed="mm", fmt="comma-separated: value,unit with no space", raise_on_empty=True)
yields 27.8,mm
